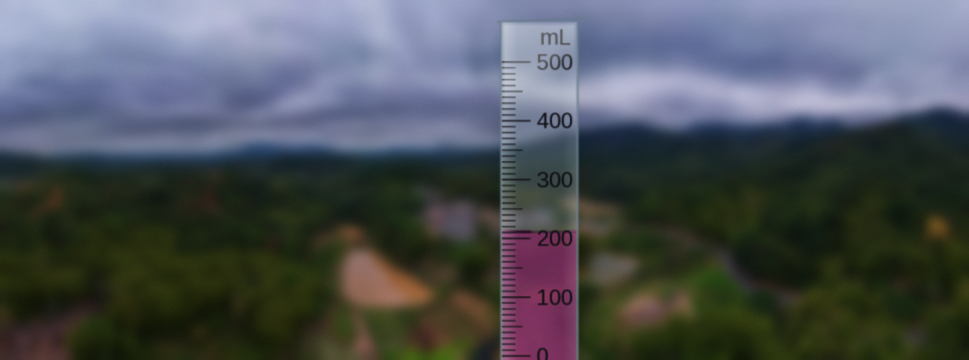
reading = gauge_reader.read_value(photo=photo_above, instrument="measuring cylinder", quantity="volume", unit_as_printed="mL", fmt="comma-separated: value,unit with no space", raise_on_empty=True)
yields 210,mL
